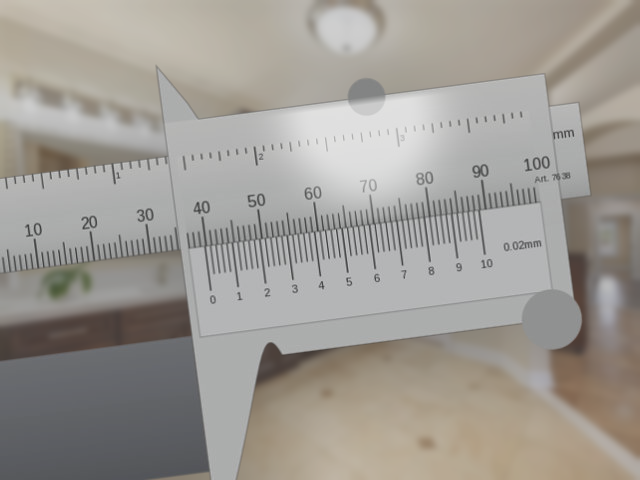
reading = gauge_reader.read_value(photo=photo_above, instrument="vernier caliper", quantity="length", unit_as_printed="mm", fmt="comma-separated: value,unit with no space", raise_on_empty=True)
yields 39.8,mm
